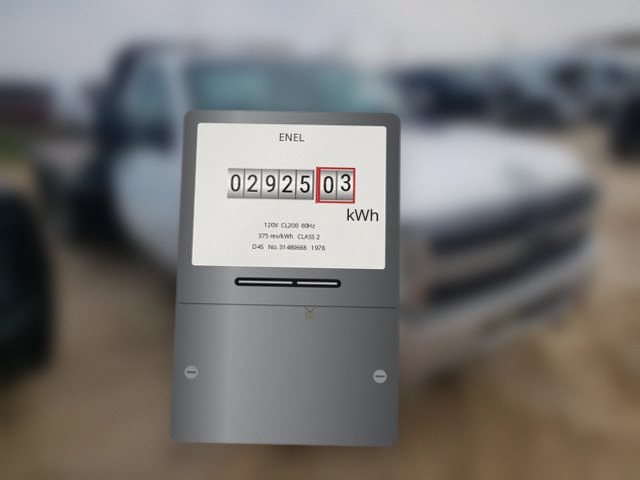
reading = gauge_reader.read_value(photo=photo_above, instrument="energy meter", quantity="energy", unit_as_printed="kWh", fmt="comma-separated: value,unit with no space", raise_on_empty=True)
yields 2925.03,kWh
